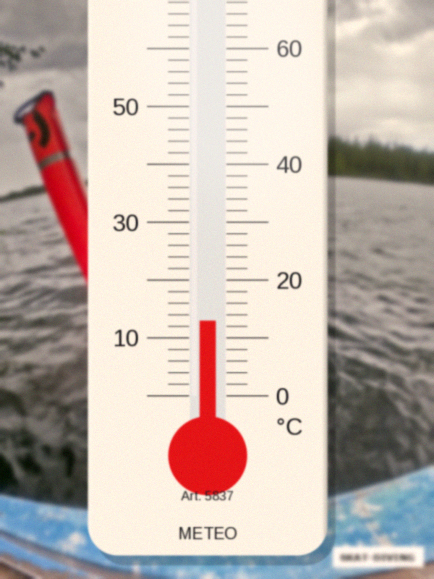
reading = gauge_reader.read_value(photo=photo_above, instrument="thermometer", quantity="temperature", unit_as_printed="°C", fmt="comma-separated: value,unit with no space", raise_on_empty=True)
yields 13,°C
